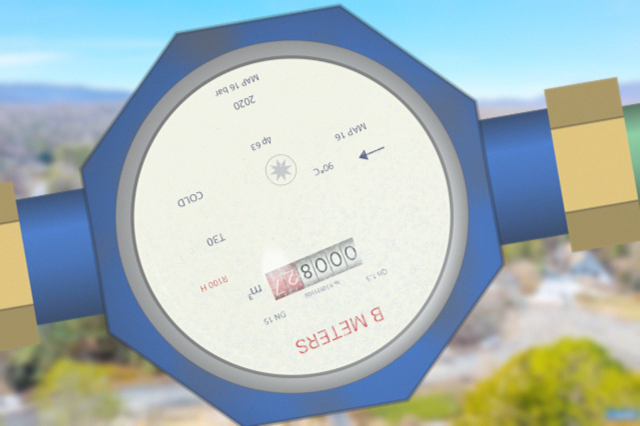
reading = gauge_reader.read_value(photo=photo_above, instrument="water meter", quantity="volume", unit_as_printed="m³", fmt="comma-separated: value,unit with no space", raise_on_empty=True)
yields 8.27,m³
